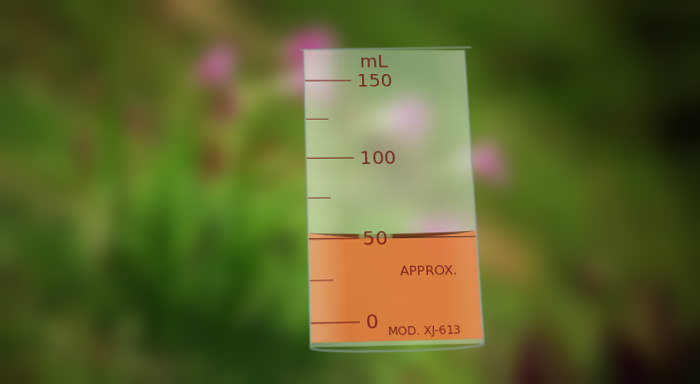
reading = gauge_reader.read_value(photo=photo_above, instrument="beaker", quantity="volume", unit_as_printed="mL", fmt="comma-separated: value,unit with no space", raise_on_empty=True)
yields 50,mL
